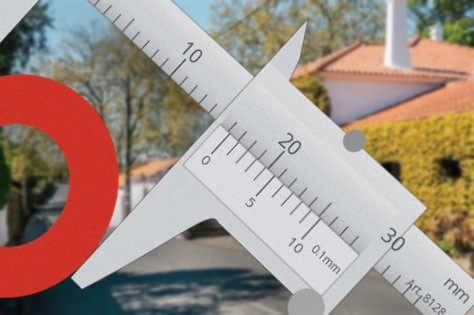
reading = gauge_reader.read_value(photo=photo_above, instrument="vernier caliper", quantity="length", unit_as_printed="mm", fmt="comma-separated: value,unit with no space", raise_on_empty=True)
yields 16.2,mm
